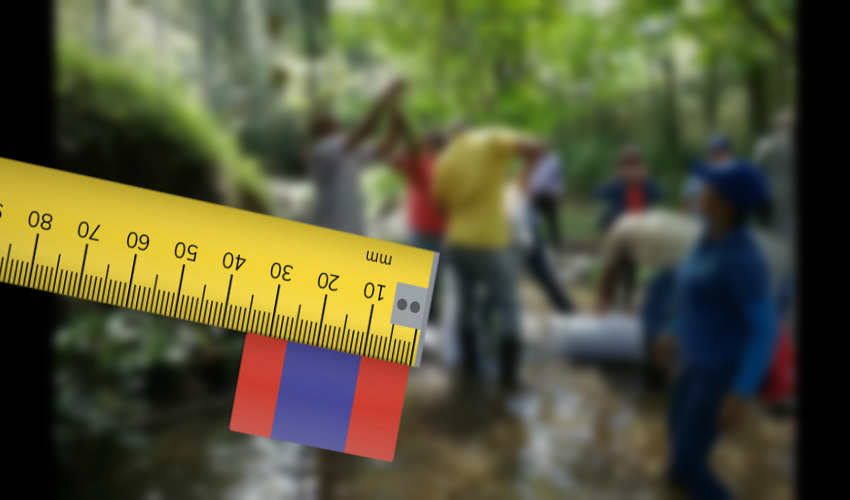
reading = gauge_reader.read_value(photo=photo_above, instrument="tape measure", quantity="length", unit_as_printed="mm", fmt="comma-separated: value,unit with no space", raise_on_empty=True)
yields 35,mm
